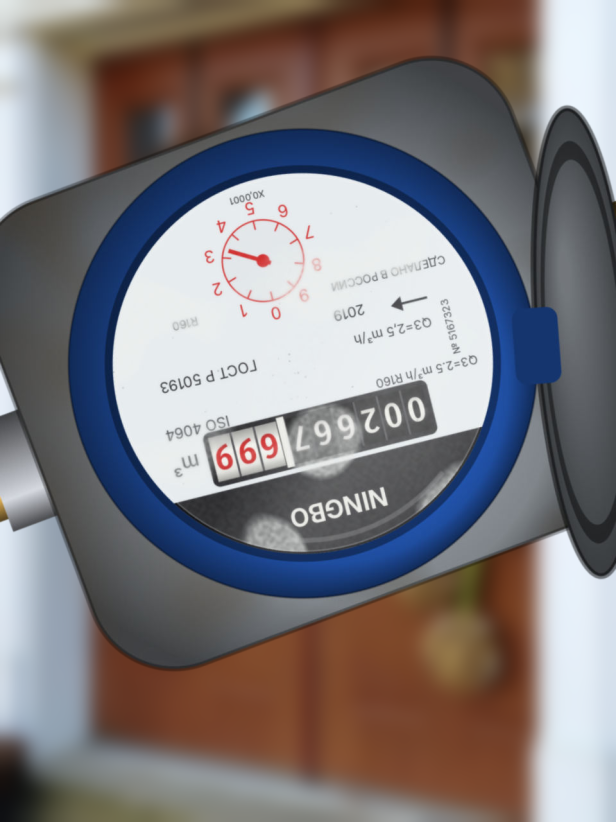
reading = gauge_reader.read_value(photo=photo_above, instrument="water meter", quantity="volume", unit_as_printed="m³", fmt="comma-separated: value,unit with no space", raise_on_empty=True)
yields 2667.6993,m³
